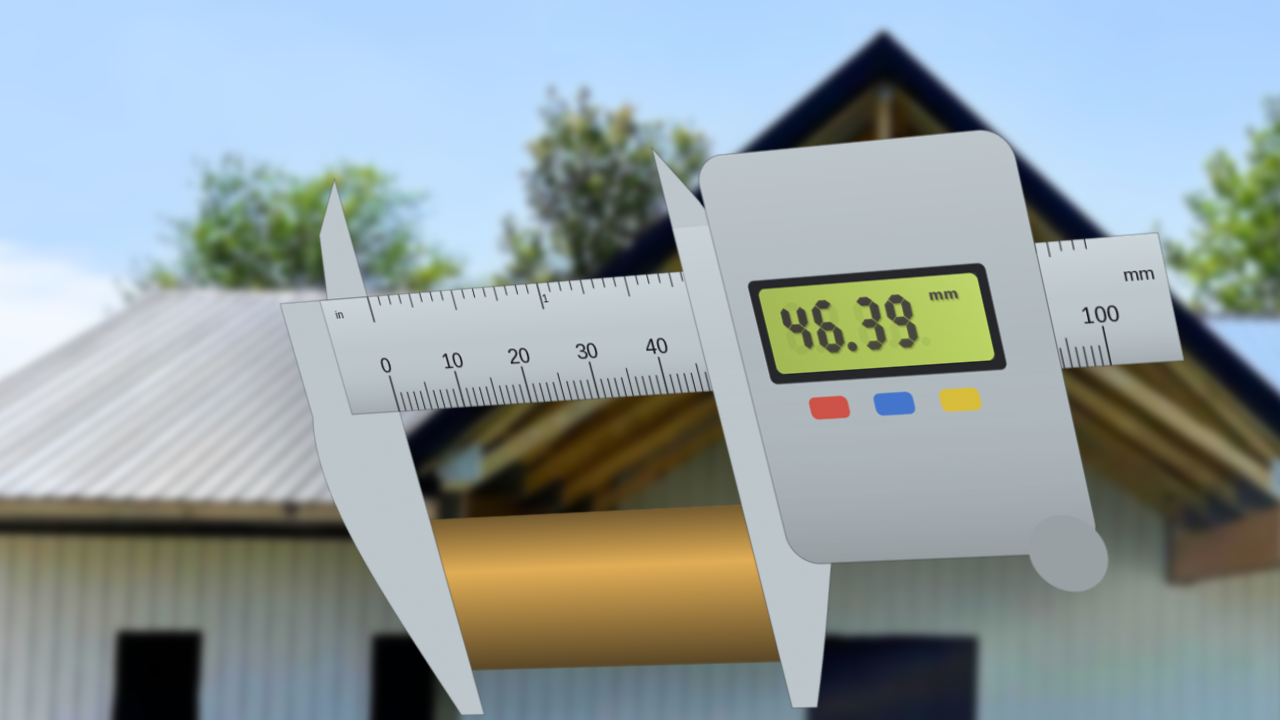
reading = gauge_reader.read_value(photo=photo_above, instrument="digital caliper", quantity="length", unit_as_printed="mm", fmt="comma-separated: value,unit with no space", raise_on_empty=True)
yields 46.39,mm
